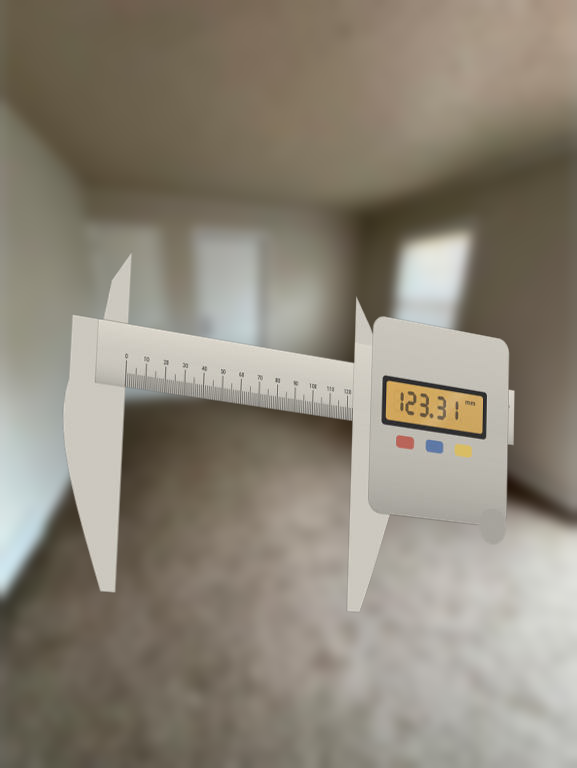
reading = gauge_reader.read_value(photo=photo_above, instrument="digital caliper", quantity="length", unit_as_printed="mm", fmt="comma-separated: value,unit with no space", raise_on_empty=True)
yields 123.31,mm
